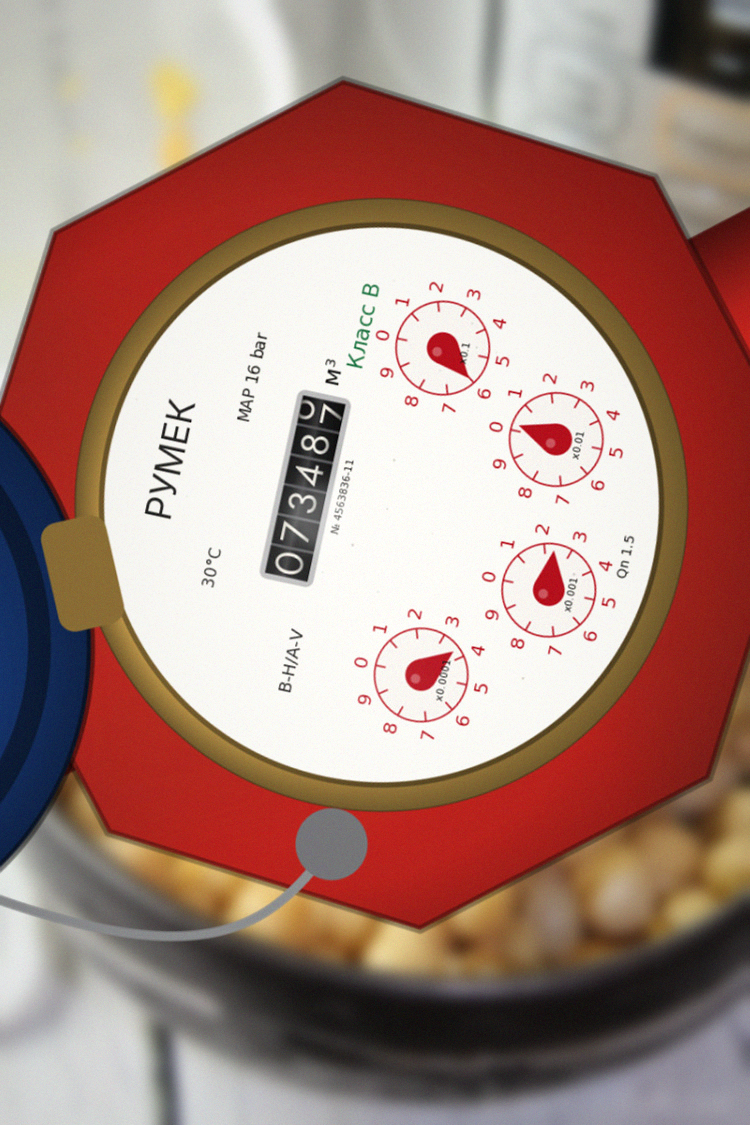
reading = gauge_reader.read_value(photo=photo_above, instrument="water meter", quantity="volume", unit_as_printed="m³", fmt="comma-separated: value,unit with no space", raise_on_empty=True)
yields 73486.6023,m³
